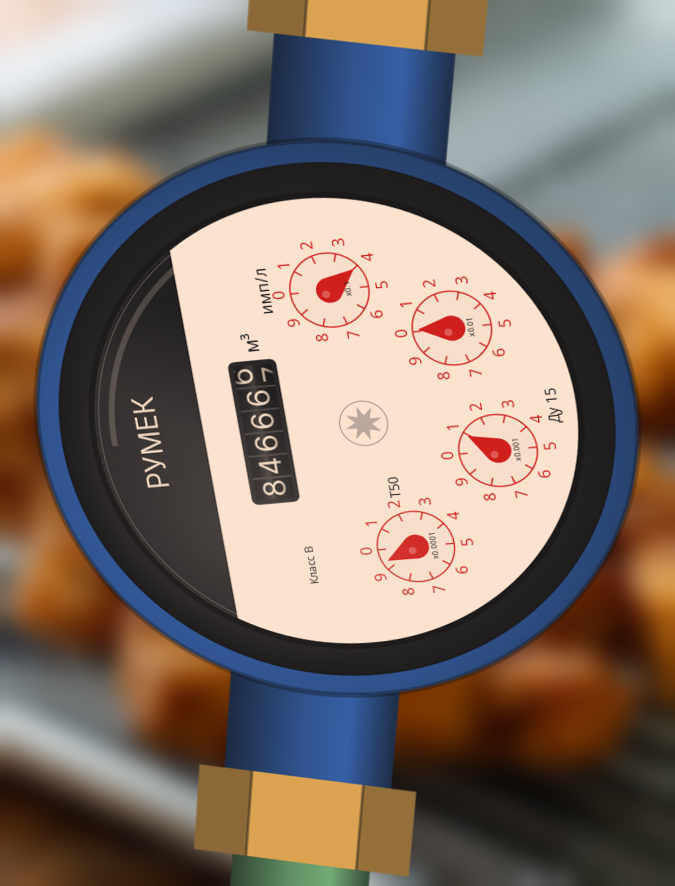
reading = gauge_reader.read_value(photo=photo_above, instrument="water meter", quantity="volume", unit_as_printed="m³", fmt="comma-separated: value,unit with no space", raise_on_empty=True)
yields 846666.4009,m³
